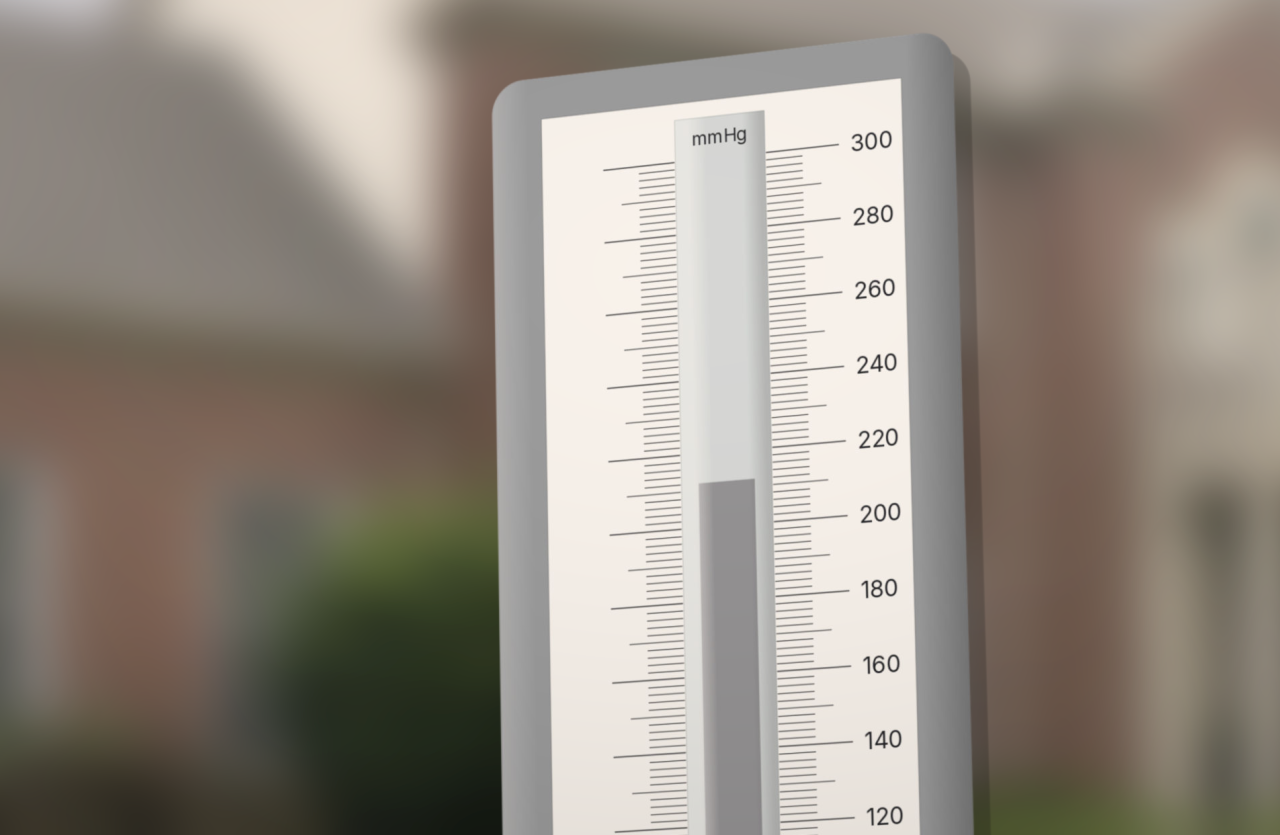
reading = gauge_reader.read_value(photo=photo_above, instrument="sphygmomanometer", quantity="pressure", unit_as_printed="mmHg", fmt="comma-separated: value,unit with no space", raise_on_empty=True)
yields 212,mmHg
